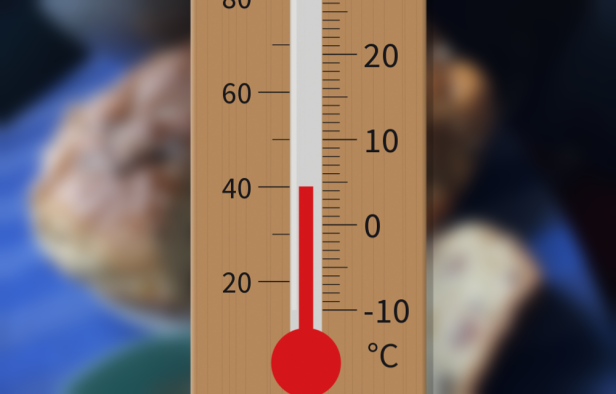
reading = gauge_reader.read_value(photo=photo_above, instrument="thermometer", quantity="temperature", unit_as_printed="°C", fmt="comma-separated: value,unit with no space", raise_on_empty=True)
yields 4.5,°C
